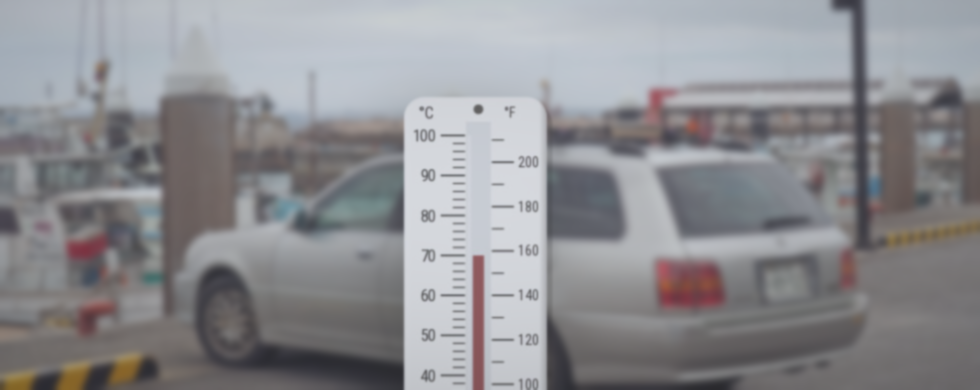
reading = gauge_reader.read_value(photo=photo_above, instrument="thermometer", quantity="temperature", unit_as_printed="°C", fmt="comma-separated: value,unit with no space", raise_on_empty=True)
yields 70,°C
